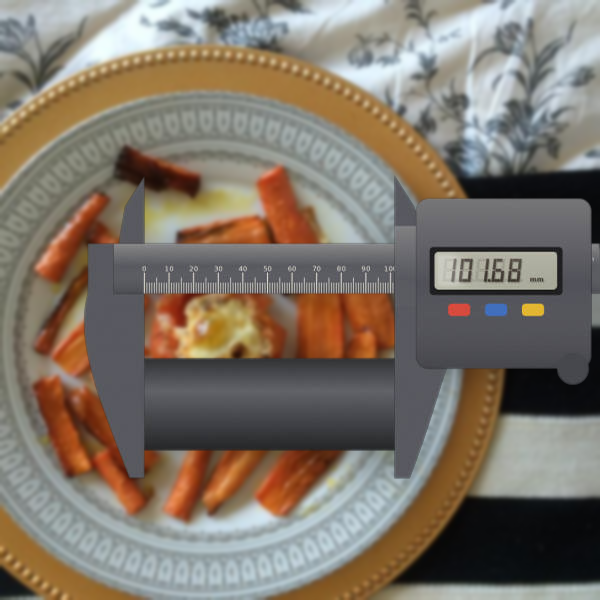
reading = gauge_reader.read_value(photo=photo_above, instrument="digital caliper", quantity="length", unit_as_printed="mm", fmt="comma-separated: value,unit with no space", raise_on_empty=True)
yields 101.68,mm
